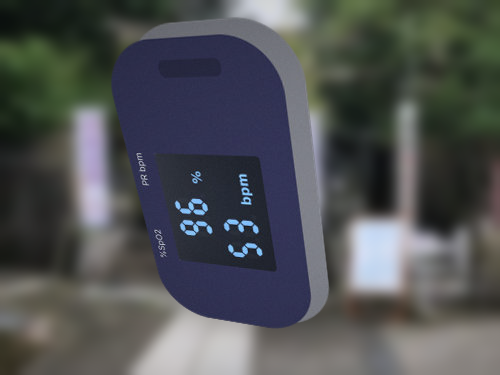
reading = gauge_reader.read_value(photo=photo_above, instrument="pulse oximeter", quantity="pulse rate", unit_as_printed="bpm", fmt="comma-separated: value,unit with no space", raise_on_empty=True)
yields 53,bpm
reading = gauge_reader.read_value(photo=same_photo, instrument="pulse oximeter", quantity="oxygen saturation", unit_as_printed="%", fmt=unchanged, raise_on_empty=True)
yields 96,%
